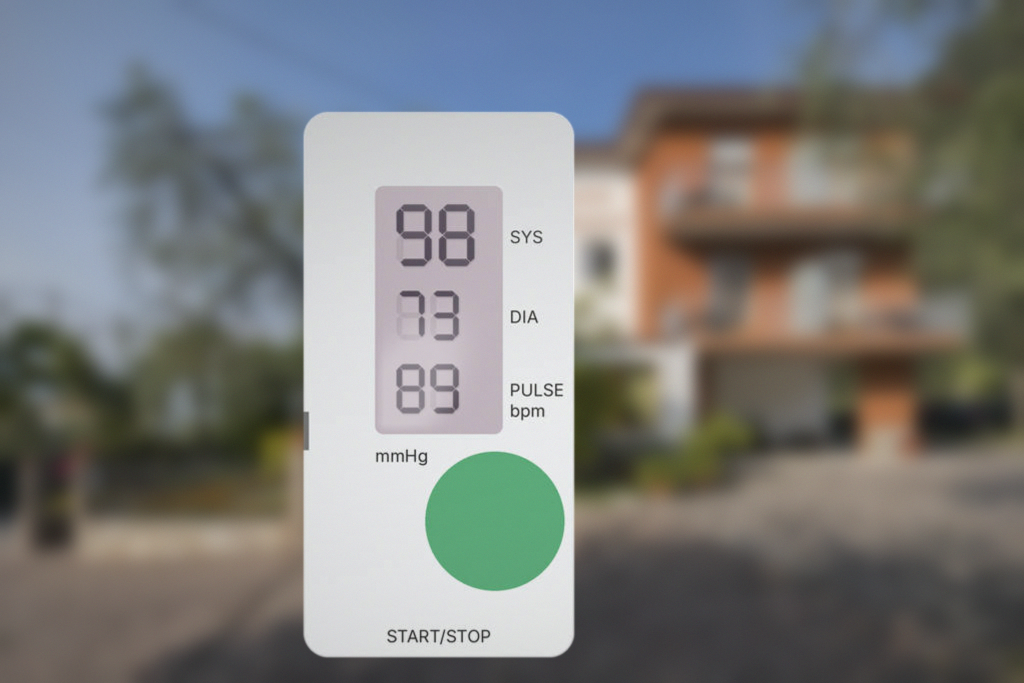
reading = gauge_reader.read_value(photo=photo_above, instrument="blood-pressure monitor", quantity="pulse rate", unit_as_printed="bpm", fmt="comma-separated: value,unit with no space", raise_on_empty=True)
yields 89,bpm
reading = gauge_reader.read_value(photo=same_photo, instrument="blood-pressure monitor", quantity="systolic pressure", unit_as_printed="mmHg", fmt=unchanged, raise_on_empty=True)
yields 98,mmHg
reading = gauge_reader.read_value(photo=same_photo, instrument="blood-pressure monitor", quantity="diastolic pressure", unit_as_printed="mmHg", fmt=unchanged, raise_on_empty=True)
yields 73,mmHg
